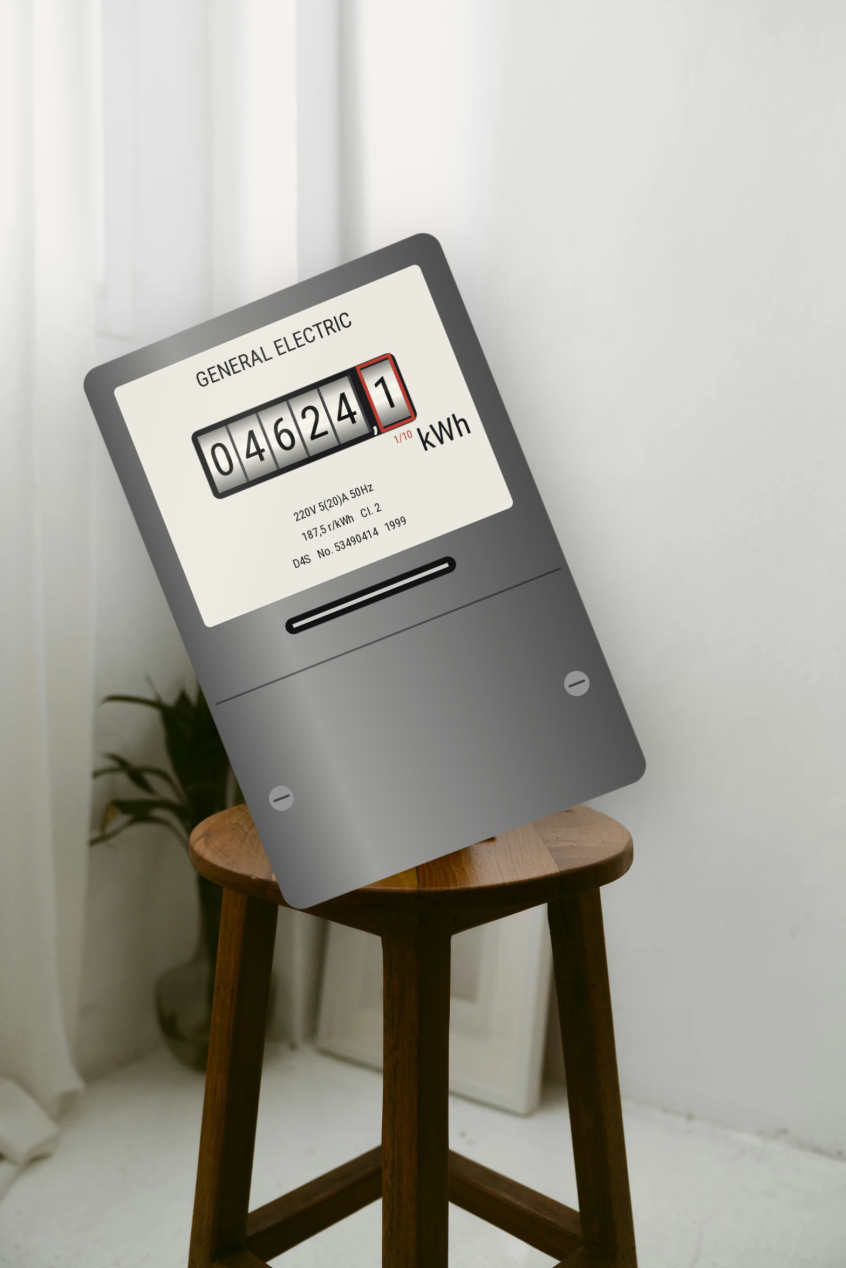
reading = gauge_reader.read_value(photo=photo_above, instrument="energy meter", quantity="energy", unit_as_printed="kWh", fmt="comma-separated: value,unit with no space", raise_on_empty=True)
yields 4624.1,kWh
